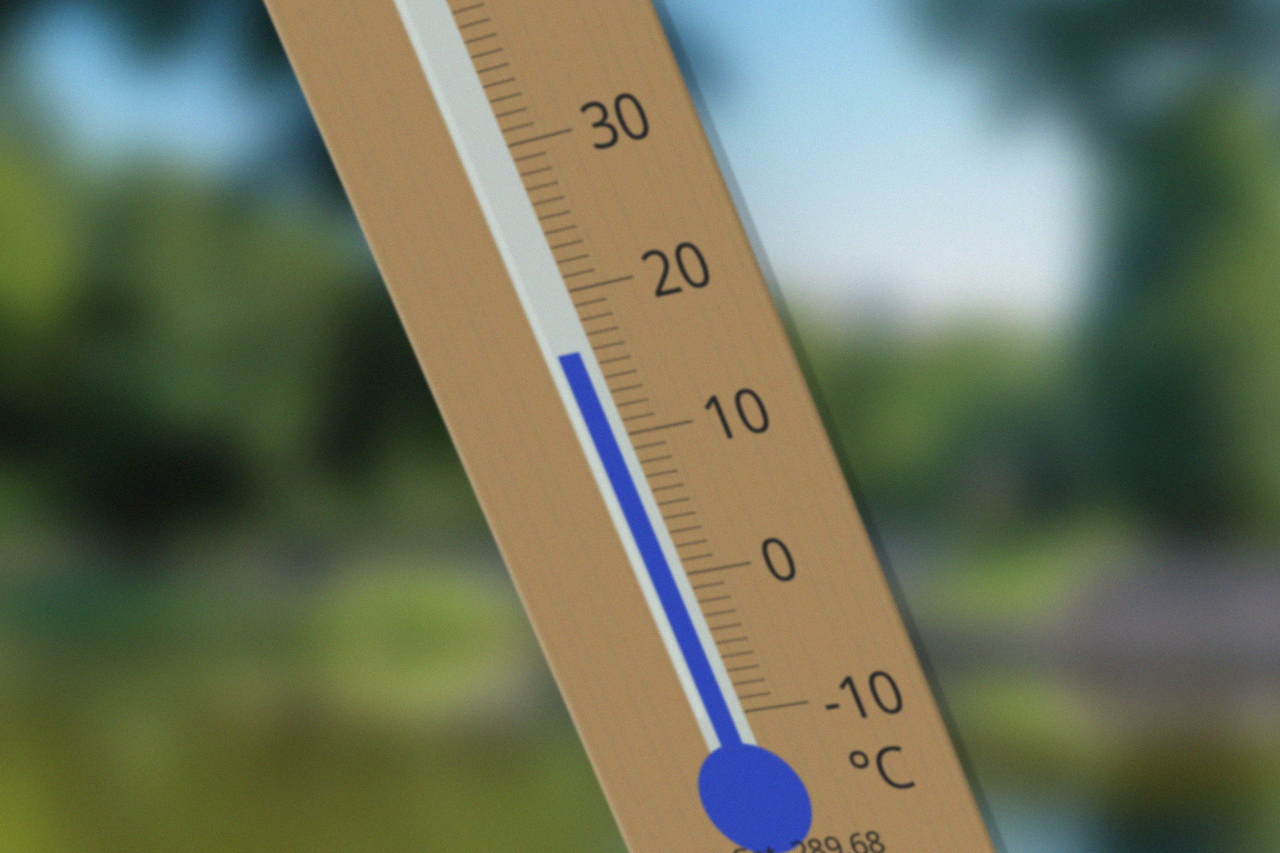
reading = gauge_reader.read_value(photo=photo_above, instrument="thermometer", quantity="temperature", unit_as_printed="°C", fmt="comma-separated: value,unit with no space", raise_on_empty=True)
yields 16,°C
